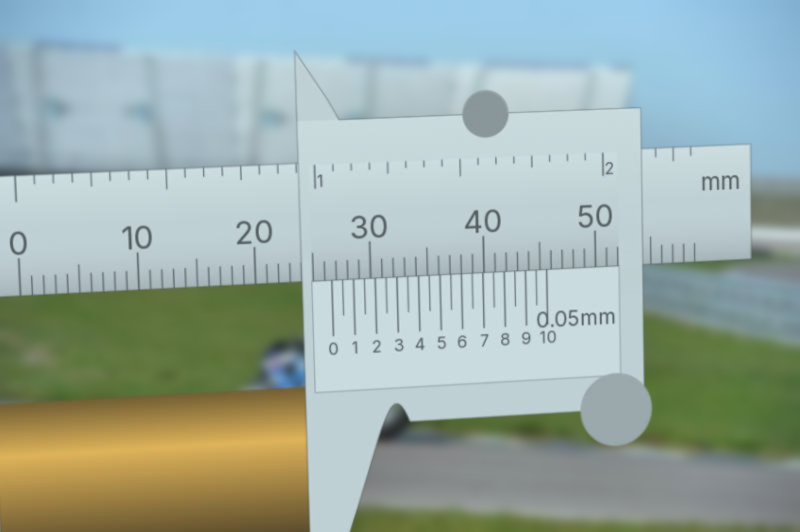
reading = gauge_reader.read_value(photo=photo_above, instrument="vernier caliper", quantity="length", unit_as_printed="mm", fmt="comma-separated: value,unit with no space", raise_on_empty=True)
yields 26.6,mm
